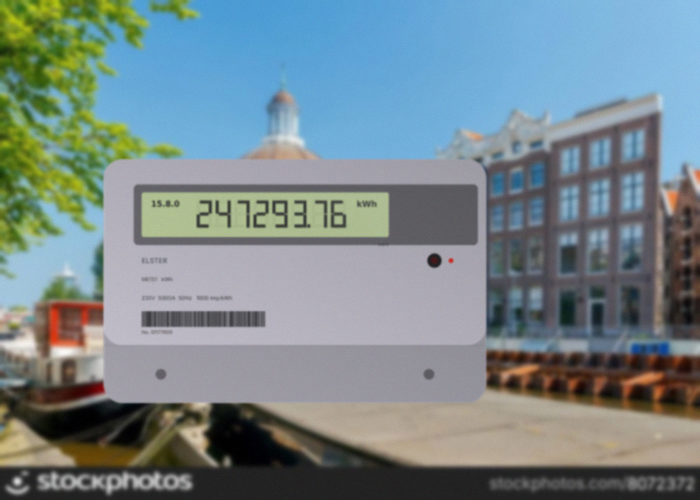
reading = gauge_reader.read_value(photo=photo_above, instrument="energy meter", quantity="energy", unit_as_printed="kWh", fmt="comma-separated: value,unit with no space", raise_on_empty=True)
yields 247293.76,kWh
